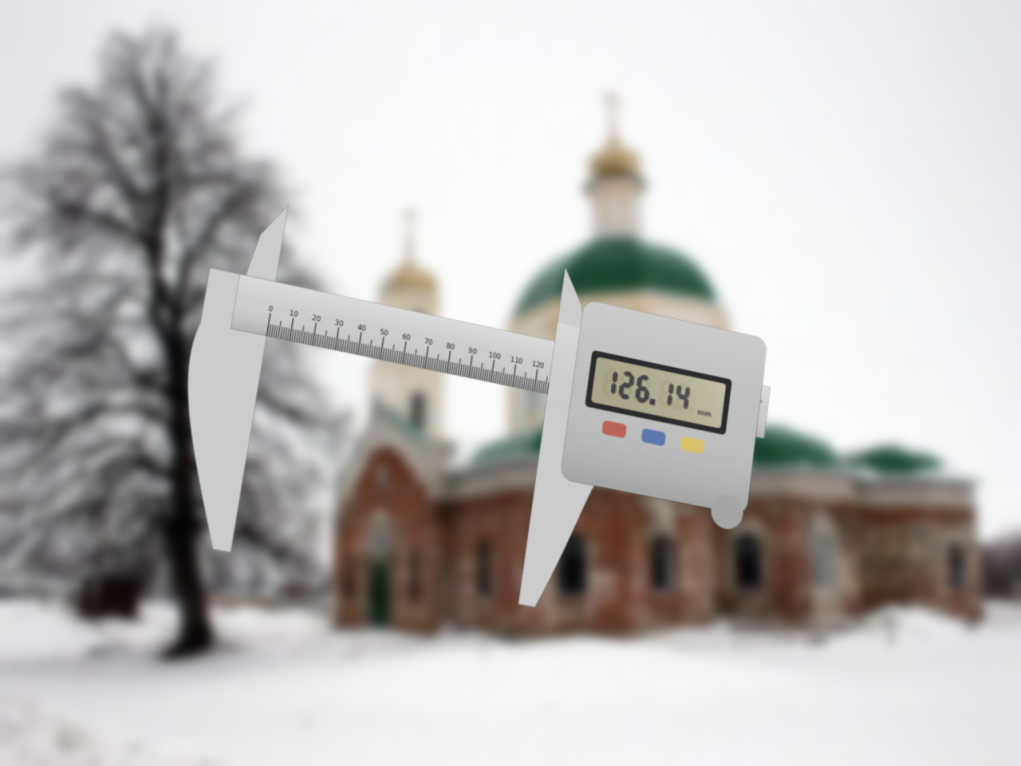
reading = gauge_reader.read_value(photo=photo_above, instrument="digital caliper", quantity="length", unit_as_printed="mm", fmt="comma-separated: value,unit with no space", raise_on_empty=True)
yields 126.14,mm
